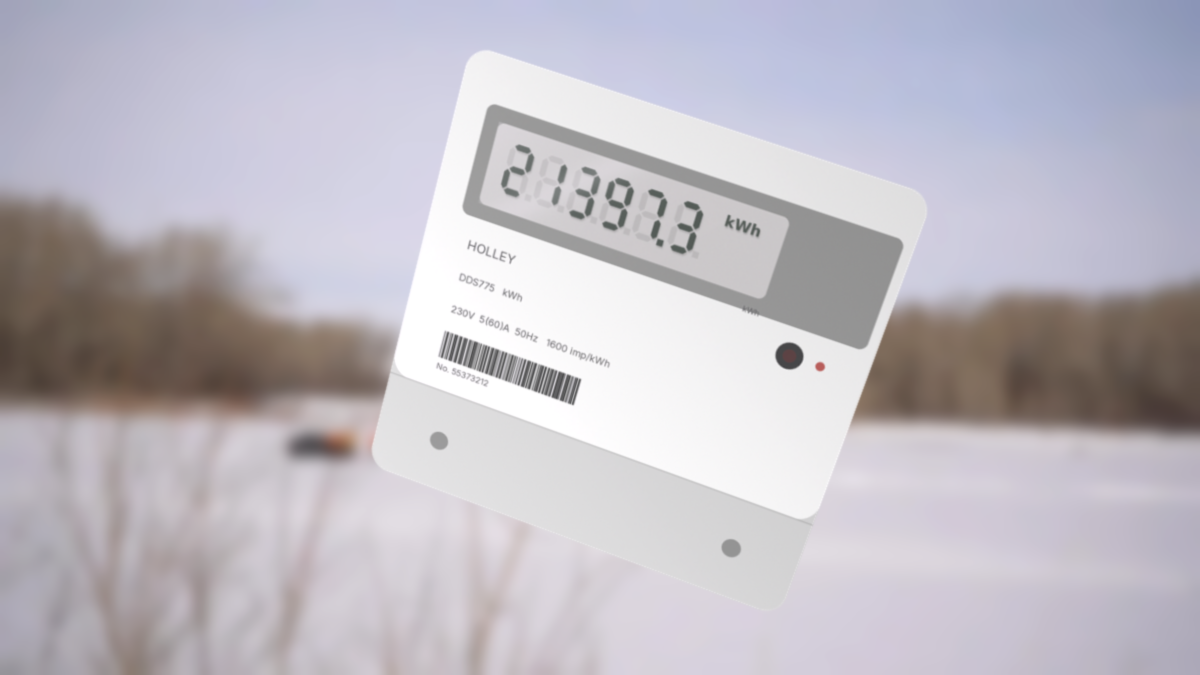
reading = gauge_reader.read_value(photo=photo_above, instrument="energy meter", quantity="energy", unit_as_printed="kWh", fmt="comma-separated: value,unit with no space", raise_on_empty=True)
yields 21397.3,kWh
